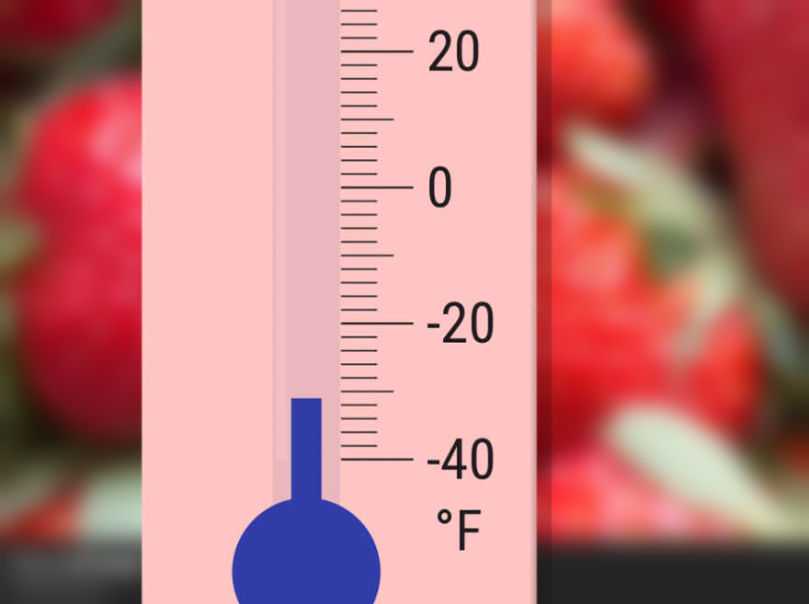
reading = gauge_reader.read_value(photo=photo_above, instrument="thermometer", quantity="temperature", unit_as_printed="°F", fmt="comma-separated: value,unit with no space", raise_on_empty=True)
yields -31,°F
